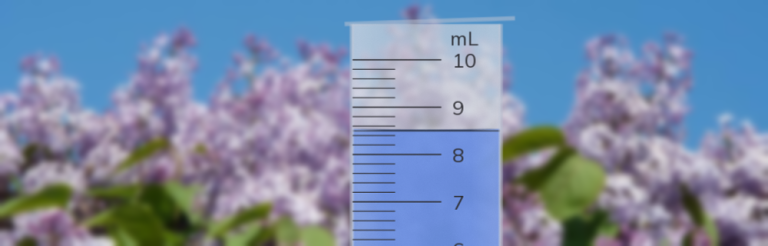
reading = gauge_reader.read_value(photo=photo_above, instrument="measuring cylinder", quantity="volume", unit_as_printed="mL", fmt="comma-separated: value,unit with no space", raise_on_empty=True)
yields 8.5,mL
